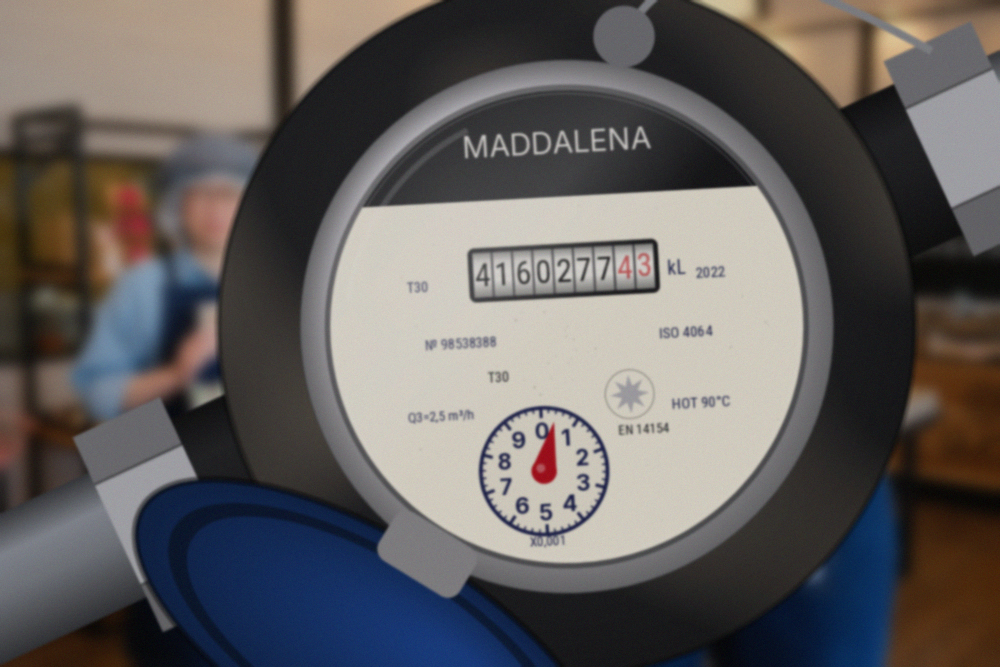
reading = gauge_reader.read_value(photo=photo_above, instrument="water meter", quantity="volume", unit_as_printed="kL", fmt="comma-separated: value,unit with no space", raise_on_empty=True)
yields 4160277.430,kL
